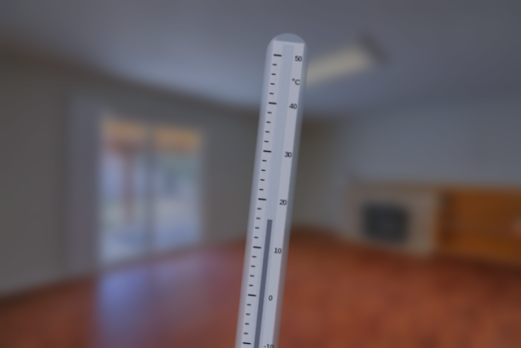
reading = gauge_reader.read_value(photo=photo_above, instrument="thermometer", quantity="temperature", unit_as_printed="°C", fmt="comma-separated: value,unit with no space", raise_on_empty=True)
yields 16,°C
